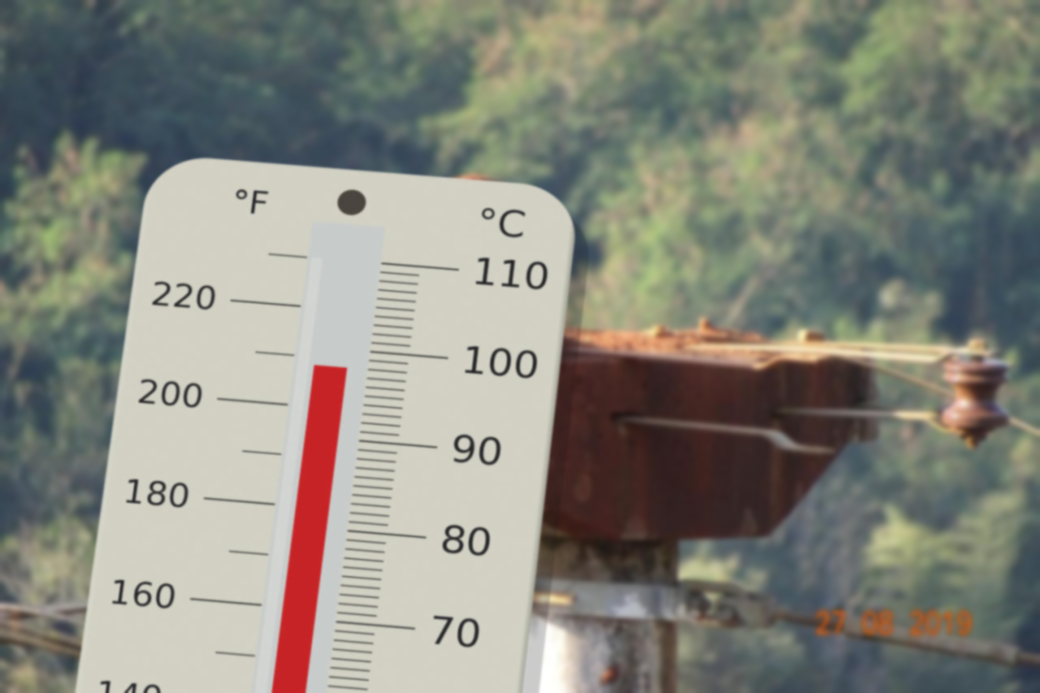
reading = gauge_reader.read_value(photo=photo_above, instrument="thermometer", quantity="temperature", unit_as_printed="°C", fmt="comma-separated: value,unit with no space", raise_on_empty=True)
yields 98,°C
